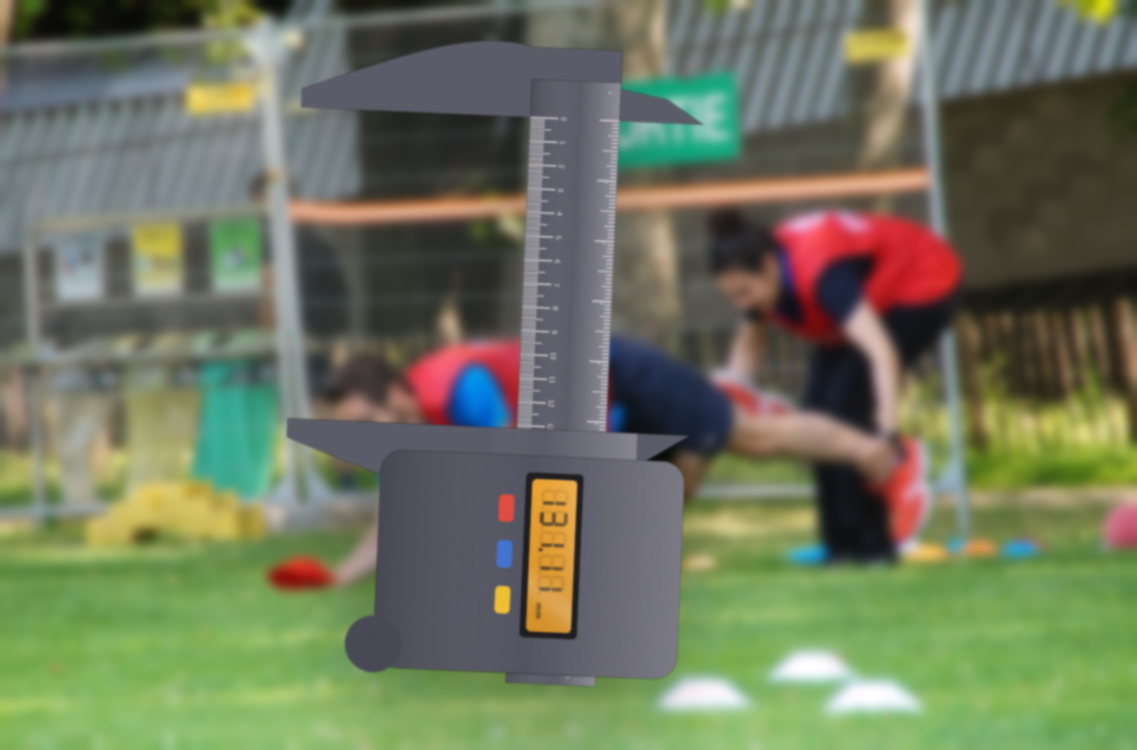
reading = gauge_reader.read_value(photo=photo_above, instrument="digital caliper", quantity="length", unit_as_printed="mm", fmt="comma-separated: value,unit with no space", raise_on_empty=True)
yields 131.11,mm
